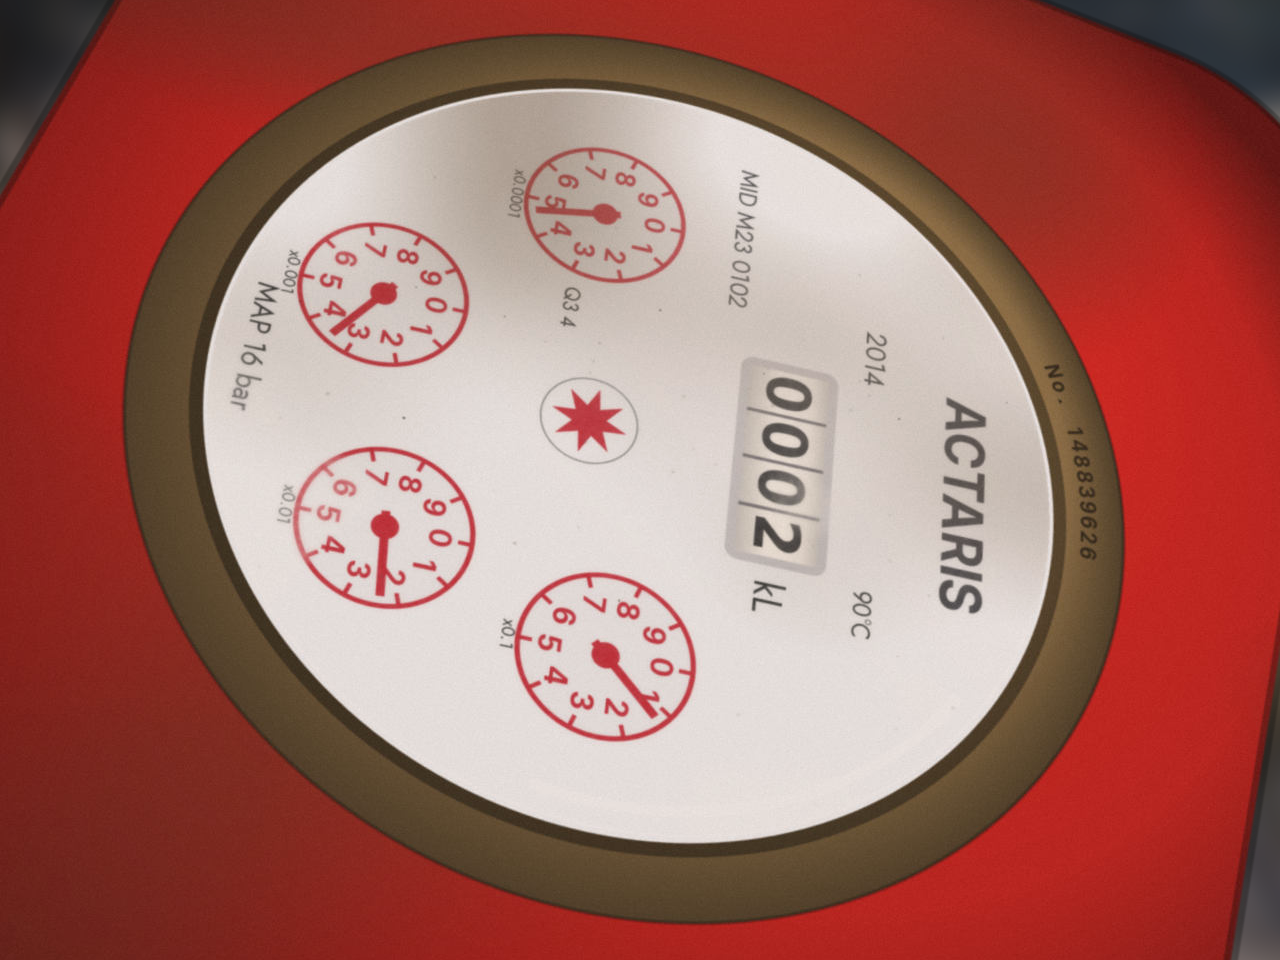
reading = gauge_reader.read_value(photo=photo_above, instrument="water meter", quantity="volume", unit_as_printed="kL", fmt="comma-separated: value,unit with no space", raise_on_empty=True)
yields 2.1234,kL
